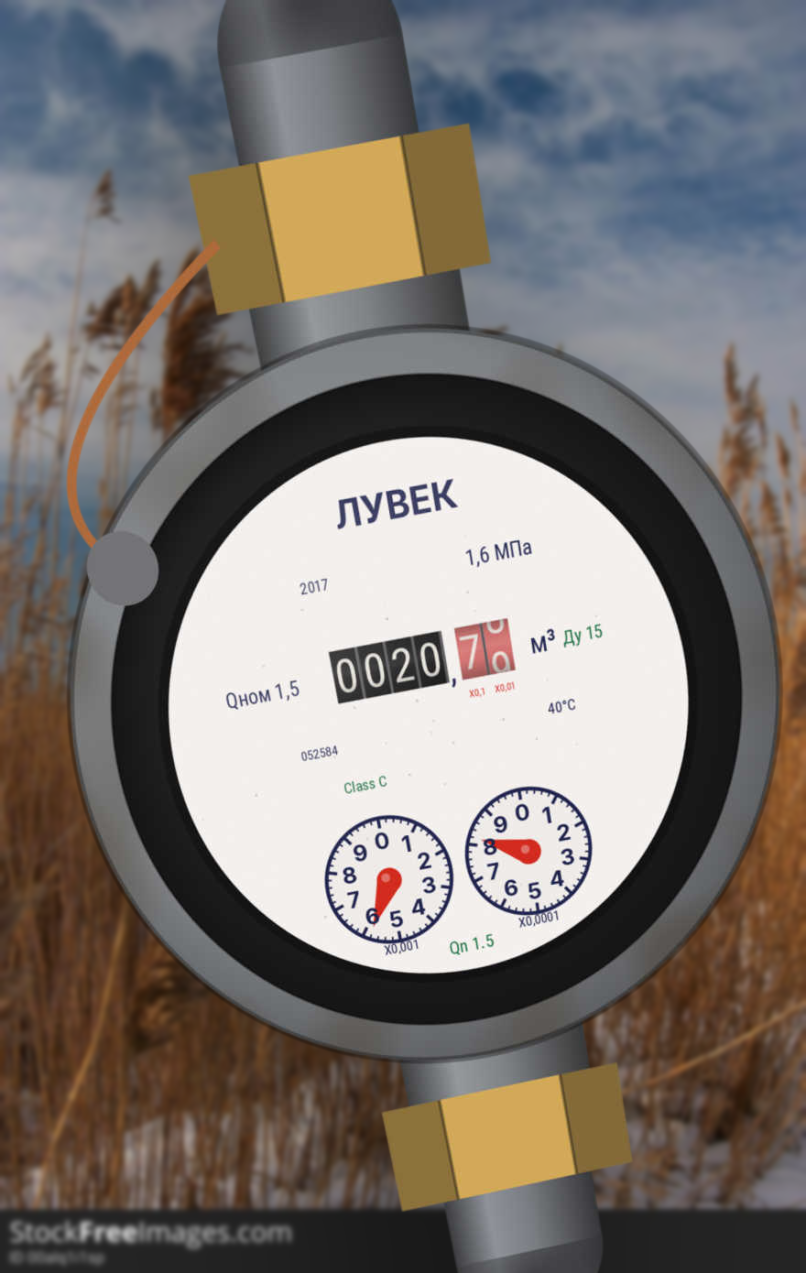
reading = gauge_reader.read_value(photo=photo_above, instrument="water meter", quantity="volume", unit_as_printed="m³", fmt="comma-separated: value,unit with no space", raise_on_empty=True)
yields 20.7858,m³
